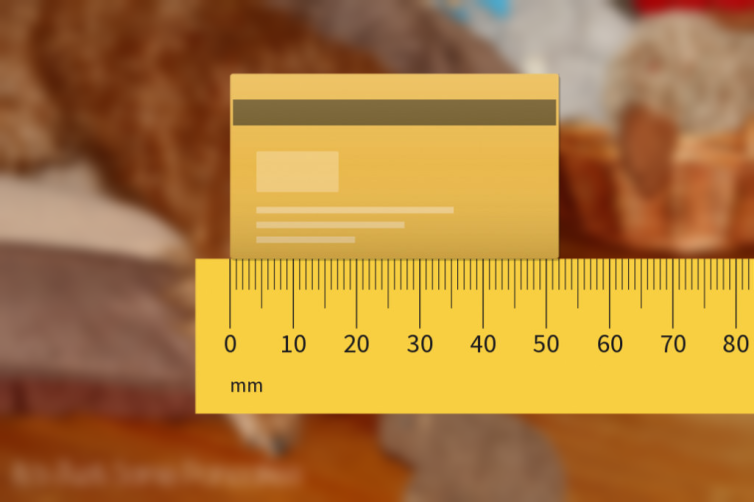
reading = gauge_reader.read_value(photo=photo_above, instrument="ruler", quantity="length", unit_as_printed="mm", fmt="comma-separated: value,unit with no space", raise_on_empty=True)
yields 52,mm
